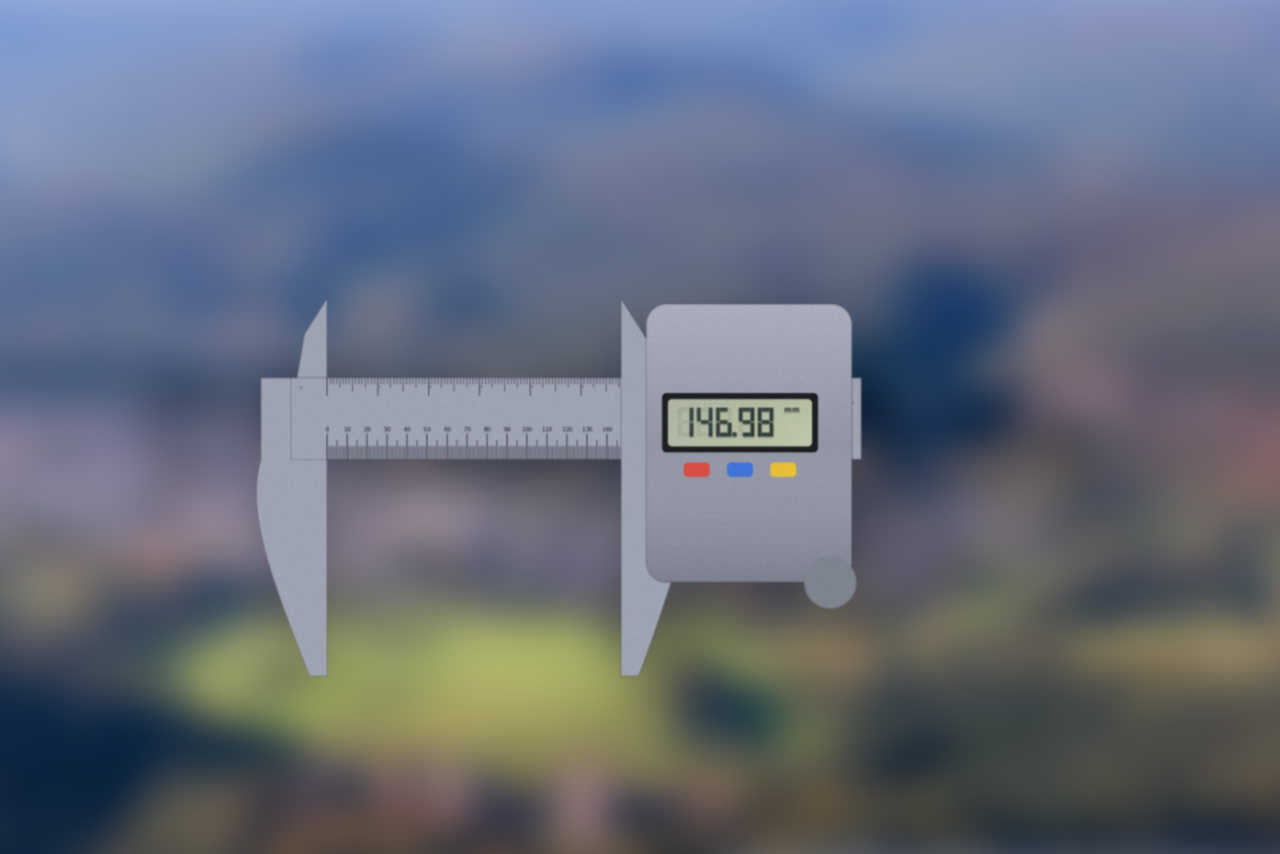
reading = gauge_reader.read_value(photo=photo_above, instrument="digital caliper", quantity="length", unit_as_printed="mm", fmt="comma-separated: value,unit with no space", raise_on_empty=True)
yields 146.98,mm
